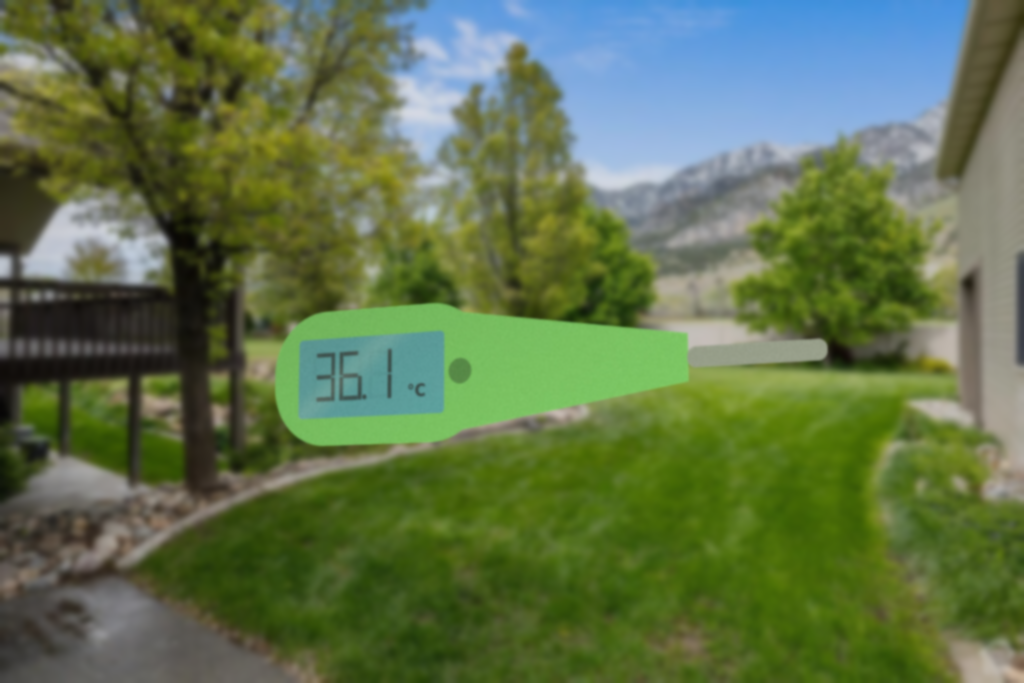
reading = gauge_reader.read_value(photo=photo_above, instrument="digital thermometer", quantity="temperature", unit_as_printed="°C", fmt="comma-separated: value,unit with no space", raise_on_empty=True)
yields 36.1,°C
